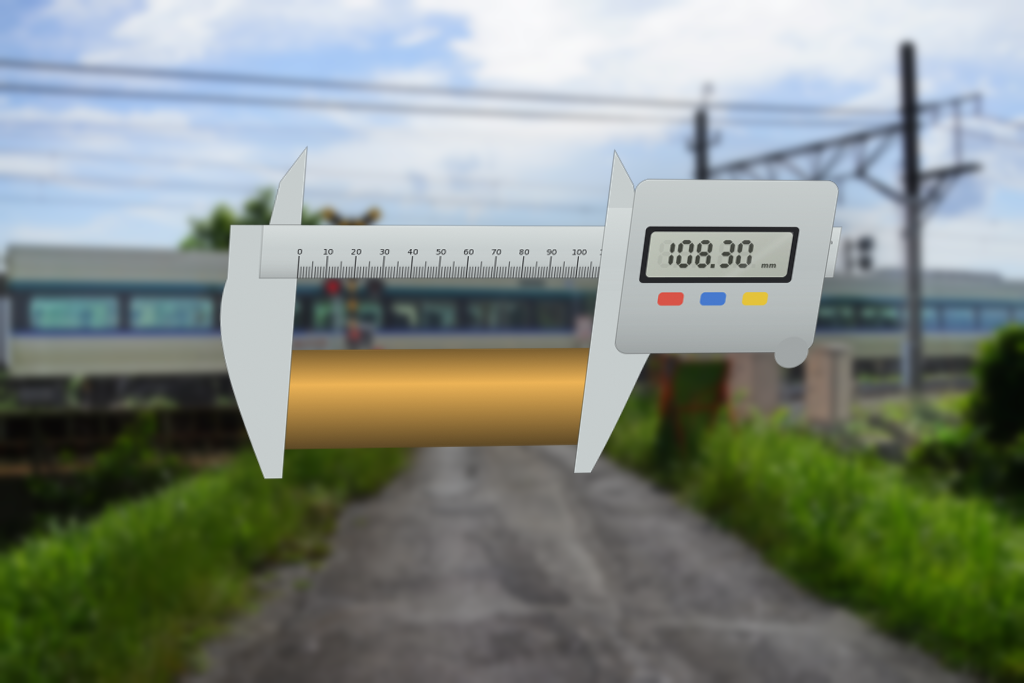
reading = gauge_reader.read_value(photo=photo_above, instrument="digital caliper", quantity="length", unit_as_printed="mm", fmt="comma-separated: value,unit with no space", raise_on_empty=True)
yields 108.30,mm
